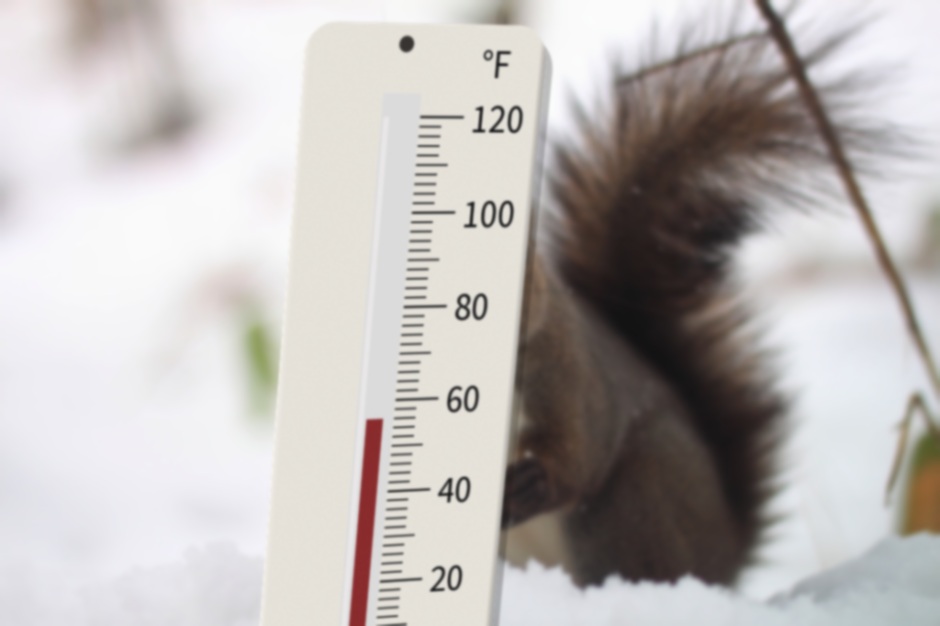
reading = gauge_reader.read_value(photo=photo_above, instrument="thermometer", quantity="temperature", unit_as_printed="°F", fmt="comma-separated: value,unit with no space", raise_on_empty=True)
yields 56,°F
